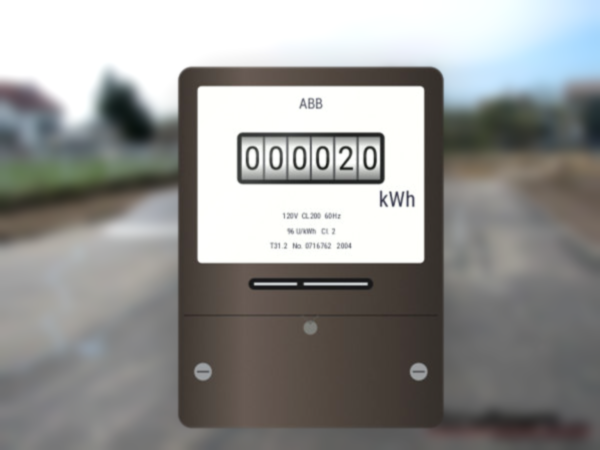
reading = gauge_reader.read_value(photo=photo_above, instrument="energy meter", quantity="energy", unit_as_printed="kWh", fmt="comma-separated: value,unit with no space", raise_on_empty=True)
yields 20,kWh
